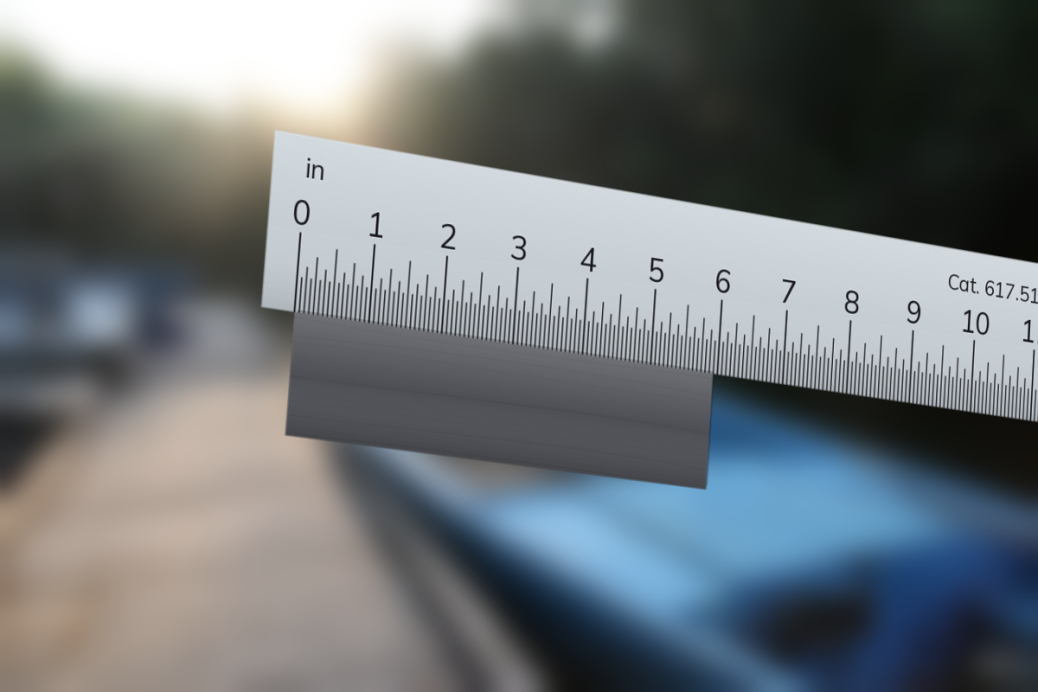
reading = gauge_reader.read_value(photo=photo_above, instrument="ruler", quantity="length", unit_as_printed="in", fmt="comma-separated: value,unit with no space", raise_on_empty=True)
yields 5.9375,in
